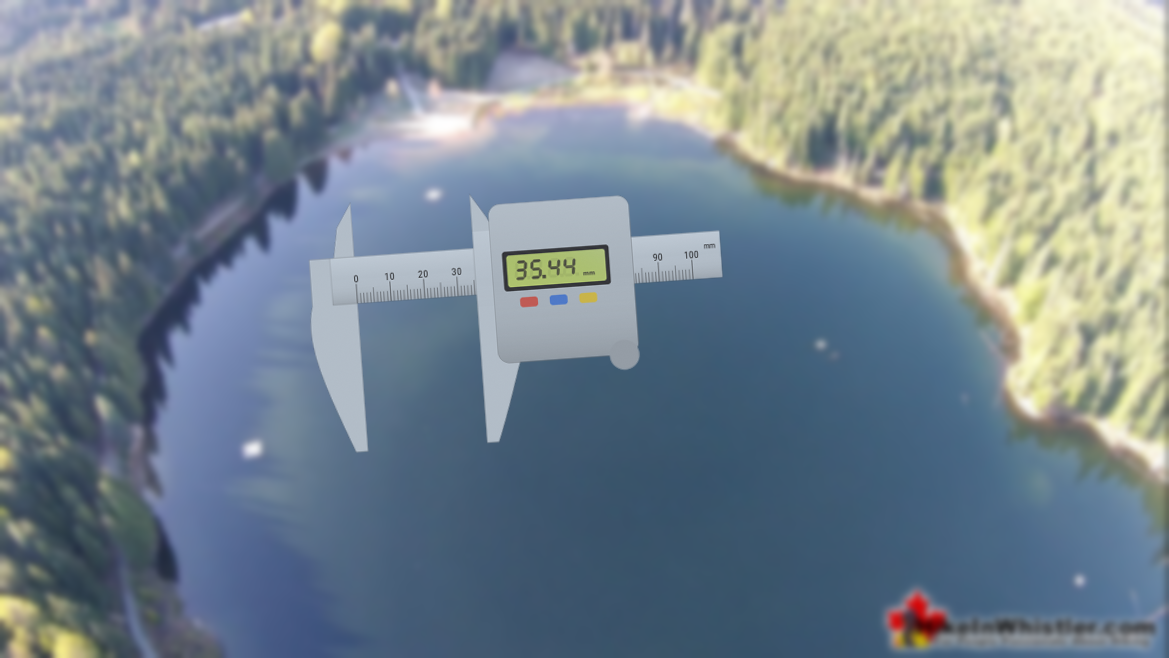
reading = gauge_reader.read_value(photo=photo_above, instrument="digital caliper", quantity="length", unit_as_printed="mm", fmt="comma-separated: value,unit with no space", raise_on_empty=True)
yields 35.44,mm
